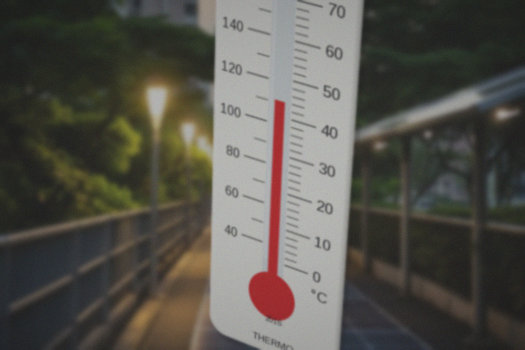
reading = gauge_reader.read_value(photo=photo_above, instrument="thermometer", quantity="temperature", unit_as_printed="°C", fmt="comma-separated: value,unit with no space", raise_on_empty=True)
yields 44,°C
